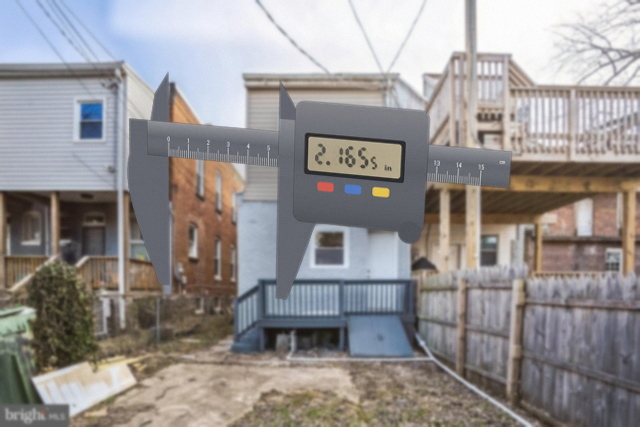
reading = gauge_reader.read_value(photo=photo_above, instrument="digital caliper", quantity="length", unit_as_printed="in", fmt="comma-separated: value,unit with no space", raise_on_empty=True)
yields 2.1655,in
